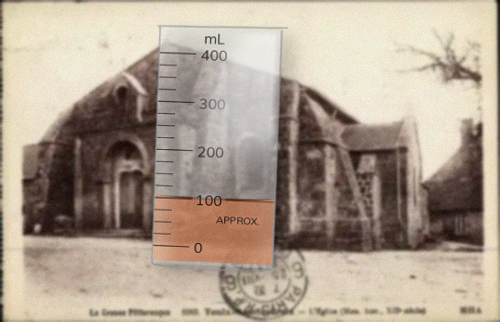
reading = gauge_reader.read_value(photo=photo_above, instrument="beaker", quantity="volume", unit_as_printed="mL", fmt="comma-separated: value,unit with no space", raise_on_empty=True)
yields 100,mL
